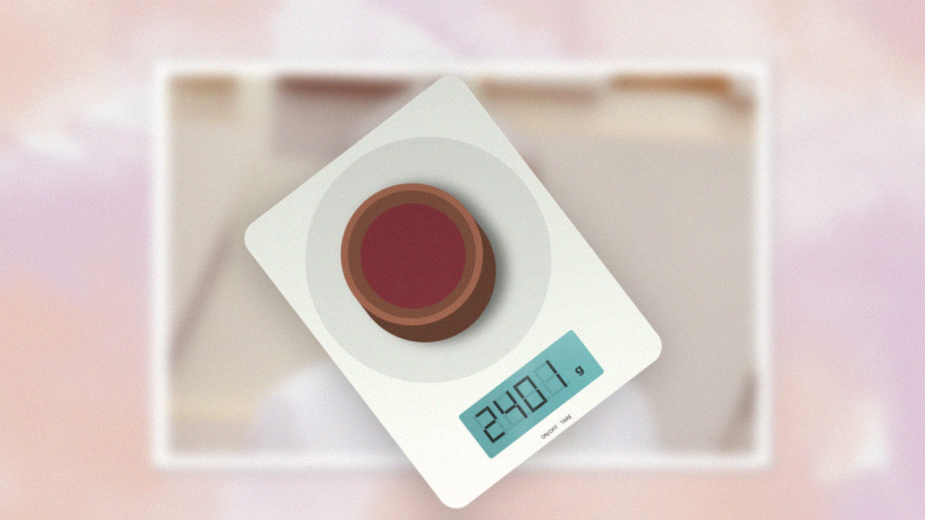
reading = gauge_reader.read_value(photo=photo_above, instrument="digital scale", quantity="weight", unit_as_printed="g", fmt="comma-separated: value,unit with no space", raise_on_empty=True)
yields 2401,g
